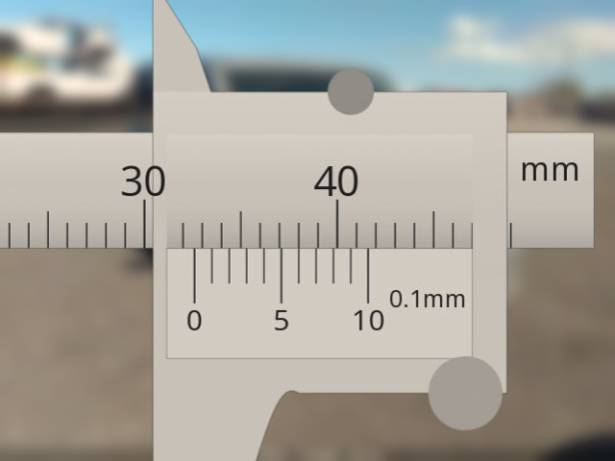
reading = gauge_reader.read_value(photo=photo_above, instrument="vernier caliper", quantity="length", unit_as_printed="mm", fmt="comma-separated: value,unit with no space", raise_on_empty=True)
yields 32.6,mm
